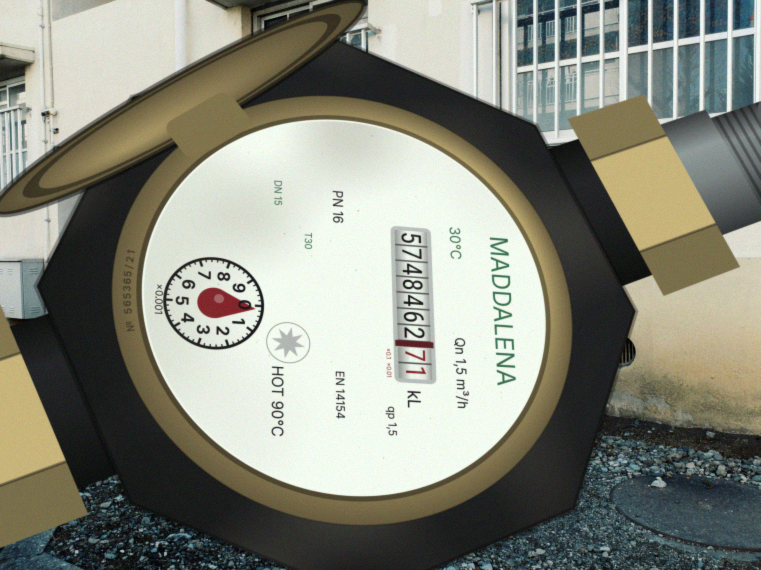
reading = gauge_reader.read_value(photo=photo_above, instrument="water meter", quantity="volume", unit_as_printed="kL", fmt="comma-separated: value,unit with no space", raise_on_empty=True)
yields 5748462.710,kL
